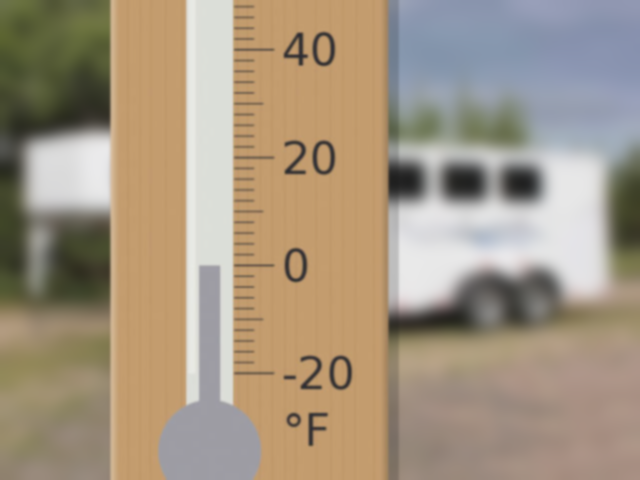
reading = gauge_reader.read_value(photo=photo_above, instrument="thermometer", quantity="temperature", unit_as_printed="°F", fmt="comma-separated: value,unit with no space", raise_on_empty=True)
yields 0,°F
